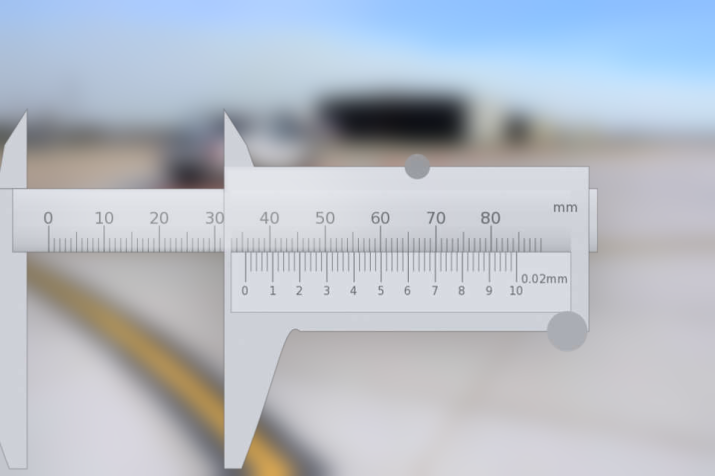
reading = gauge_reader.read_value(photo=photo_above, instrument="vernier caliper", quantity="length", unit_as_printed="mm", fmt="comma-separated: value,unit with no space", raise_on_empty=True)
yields 35.6,mm
